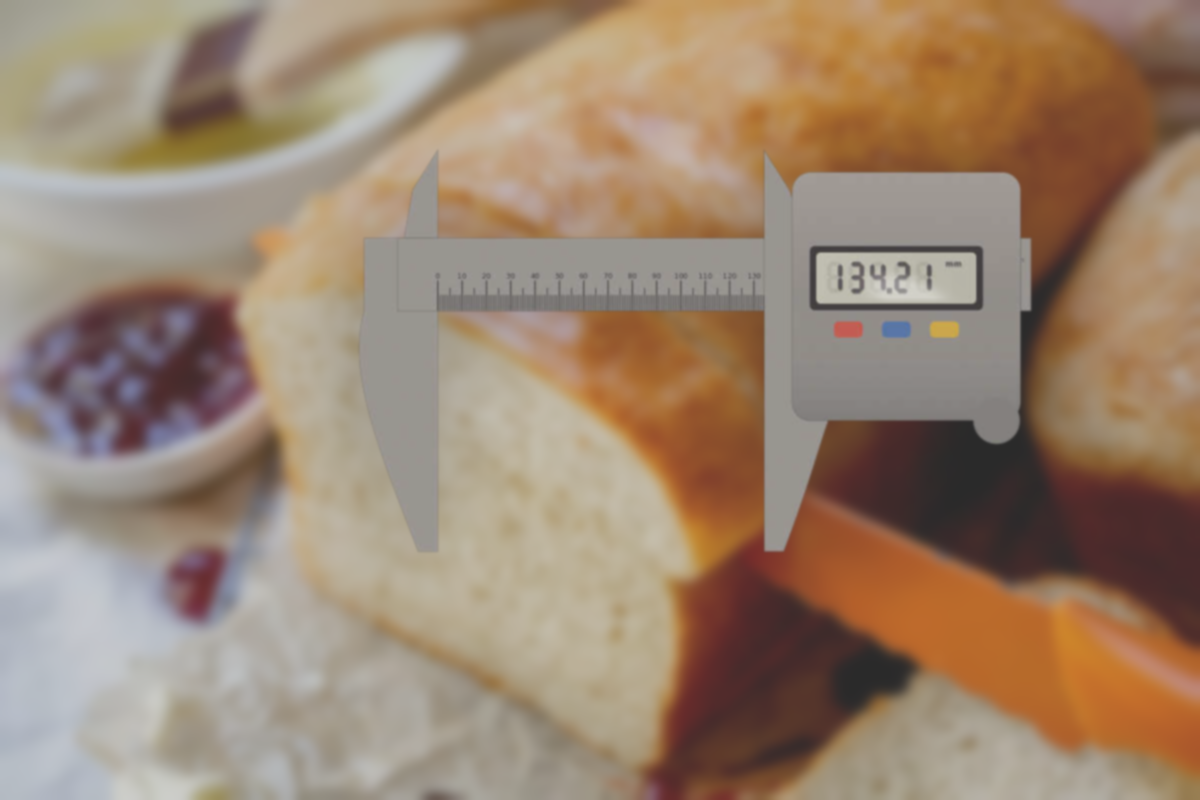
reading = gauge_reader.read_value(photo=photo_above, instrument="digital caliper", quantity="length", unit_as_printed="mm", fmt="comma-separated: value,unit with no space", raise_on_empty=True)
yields 134.21,mm
